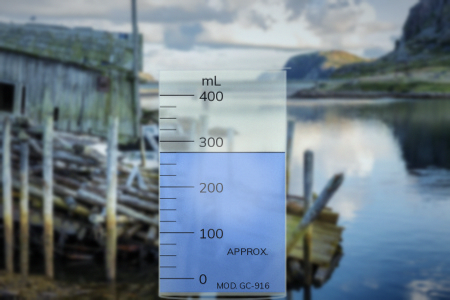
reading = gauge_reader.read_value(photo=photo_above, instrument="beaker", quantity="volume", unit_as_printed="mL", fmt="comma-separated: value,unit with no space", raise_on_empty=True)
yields 275,mL
